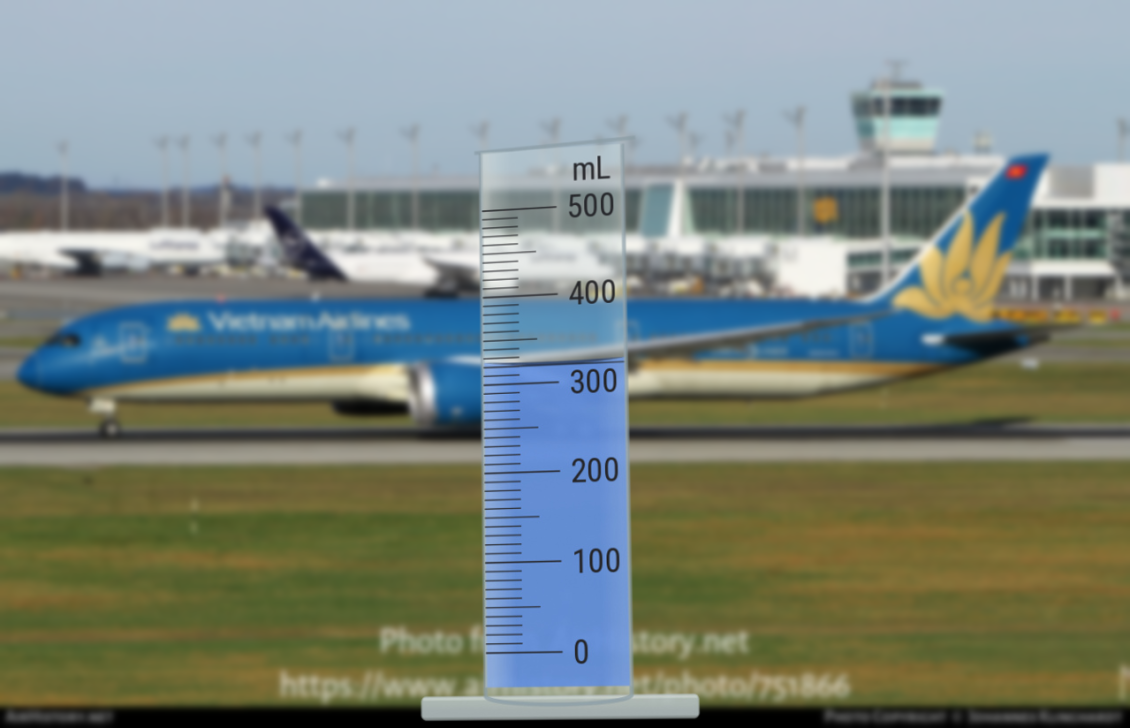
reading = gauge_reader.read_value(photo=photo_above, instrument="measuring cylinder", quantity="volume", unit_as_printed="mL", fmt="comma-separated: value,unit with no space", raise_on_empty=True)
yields 320,mL
